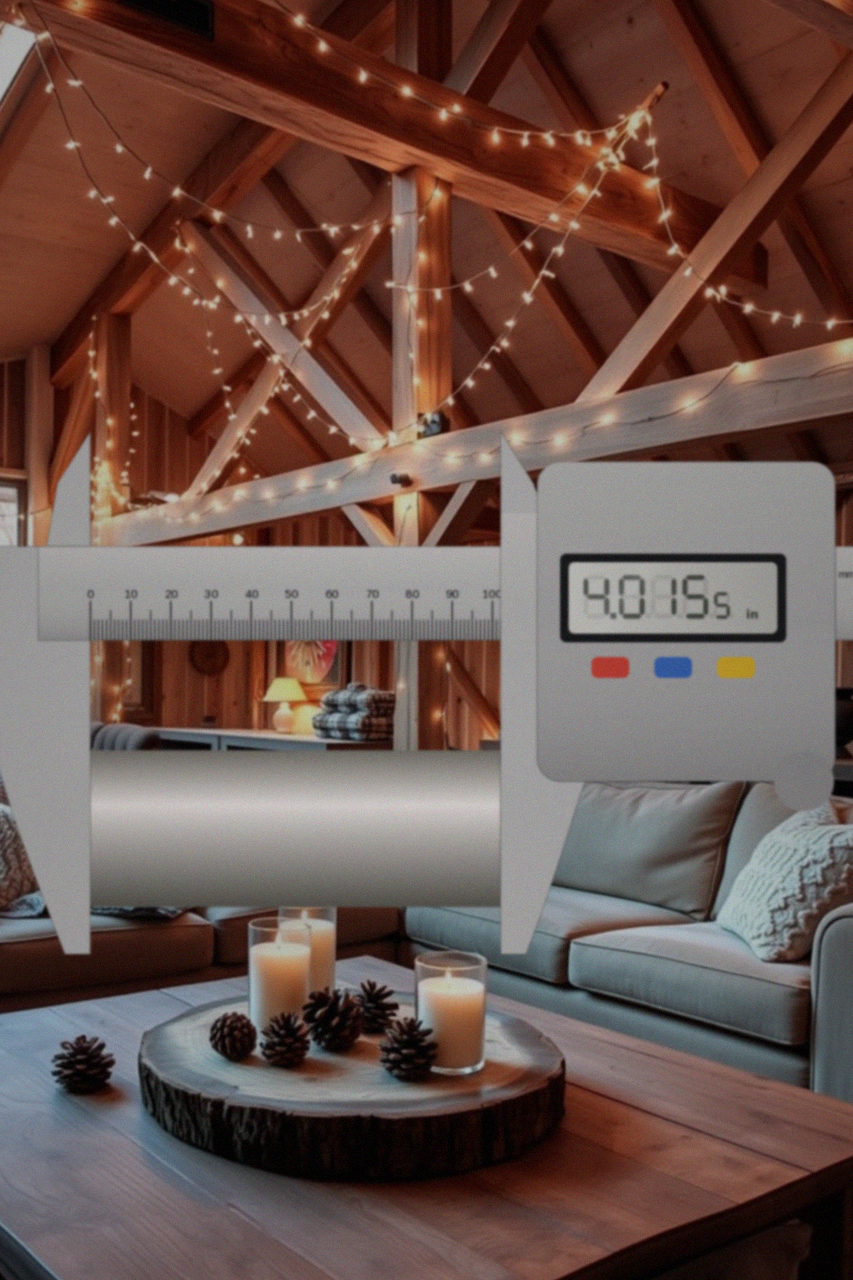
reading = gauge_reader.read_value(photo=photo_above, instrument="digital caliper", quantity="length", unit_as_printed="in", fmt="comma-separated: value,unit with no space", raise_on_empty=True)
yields 4.0155,in
